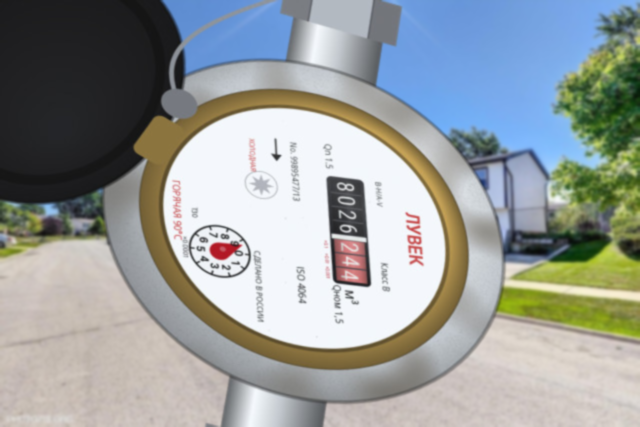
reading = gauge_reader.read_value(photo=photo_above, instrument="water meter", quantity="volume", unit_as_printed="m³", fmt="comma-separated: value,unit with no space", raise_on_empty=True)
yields 8026.2439,m³
